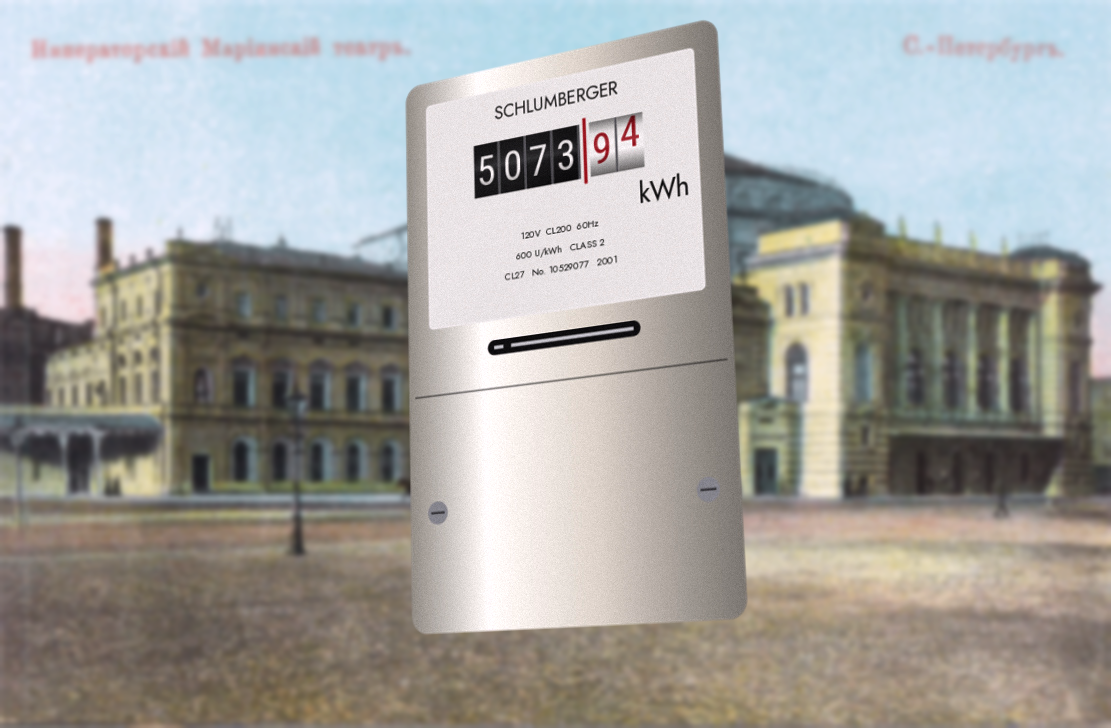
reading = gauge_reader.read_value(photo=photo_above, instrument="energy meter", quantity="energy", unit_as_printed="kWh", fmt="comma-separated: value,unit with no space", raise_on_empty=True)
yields 5073.94,kWh
